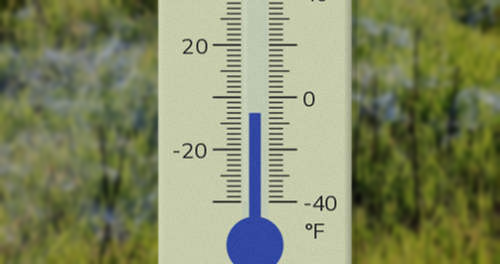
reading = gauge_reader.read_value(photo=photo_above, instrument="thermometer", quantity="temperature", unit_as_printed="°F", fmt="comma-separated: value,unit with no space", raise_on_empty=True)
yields -6,°F
